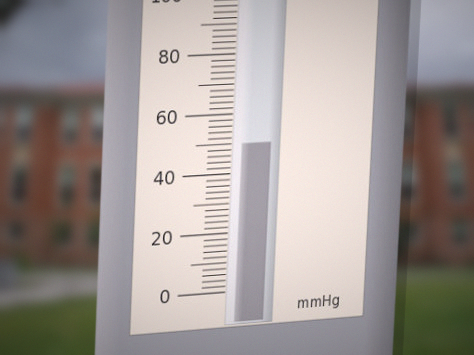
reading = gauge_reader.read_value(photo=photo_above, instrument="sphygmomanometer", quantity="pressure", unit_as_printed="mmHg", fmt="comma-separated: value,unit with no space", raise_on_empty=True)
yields 50,mmHg
